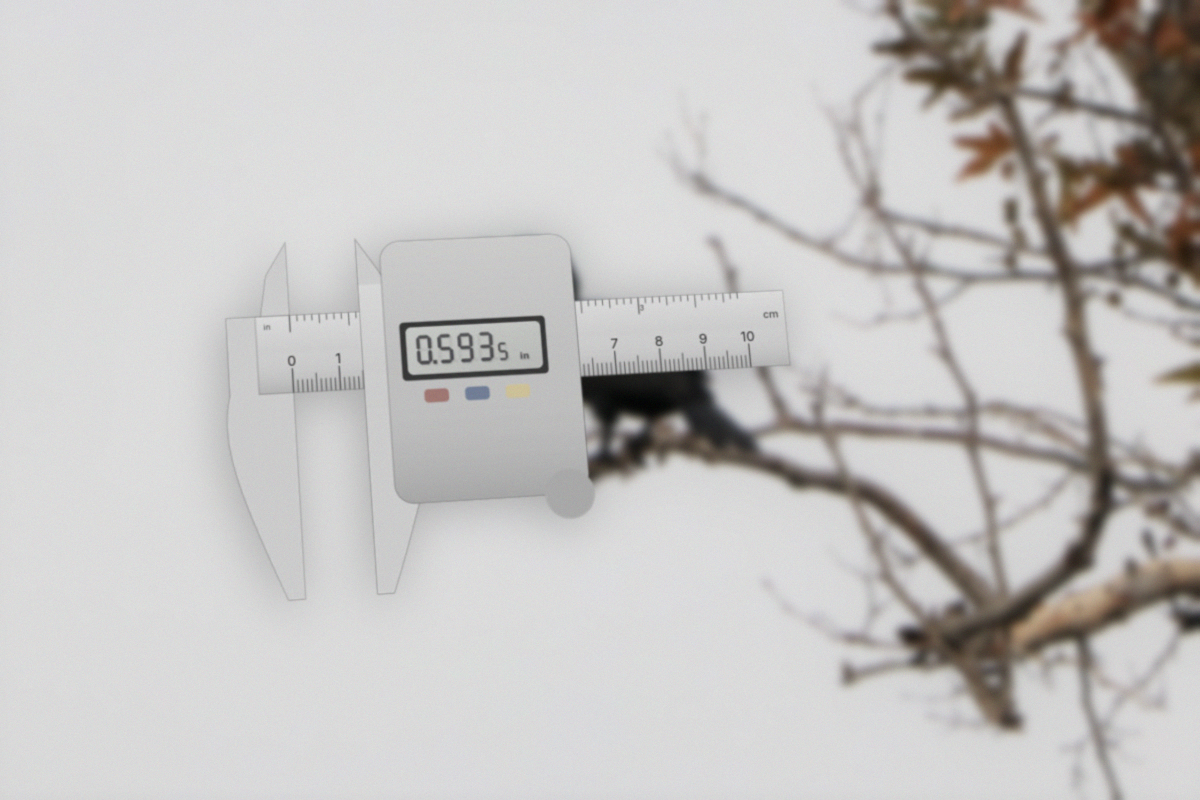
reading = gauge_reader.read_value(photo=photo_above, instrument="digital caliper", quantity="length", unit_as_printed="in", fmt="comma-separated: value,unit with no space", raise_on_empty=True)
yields 0.5935,in
